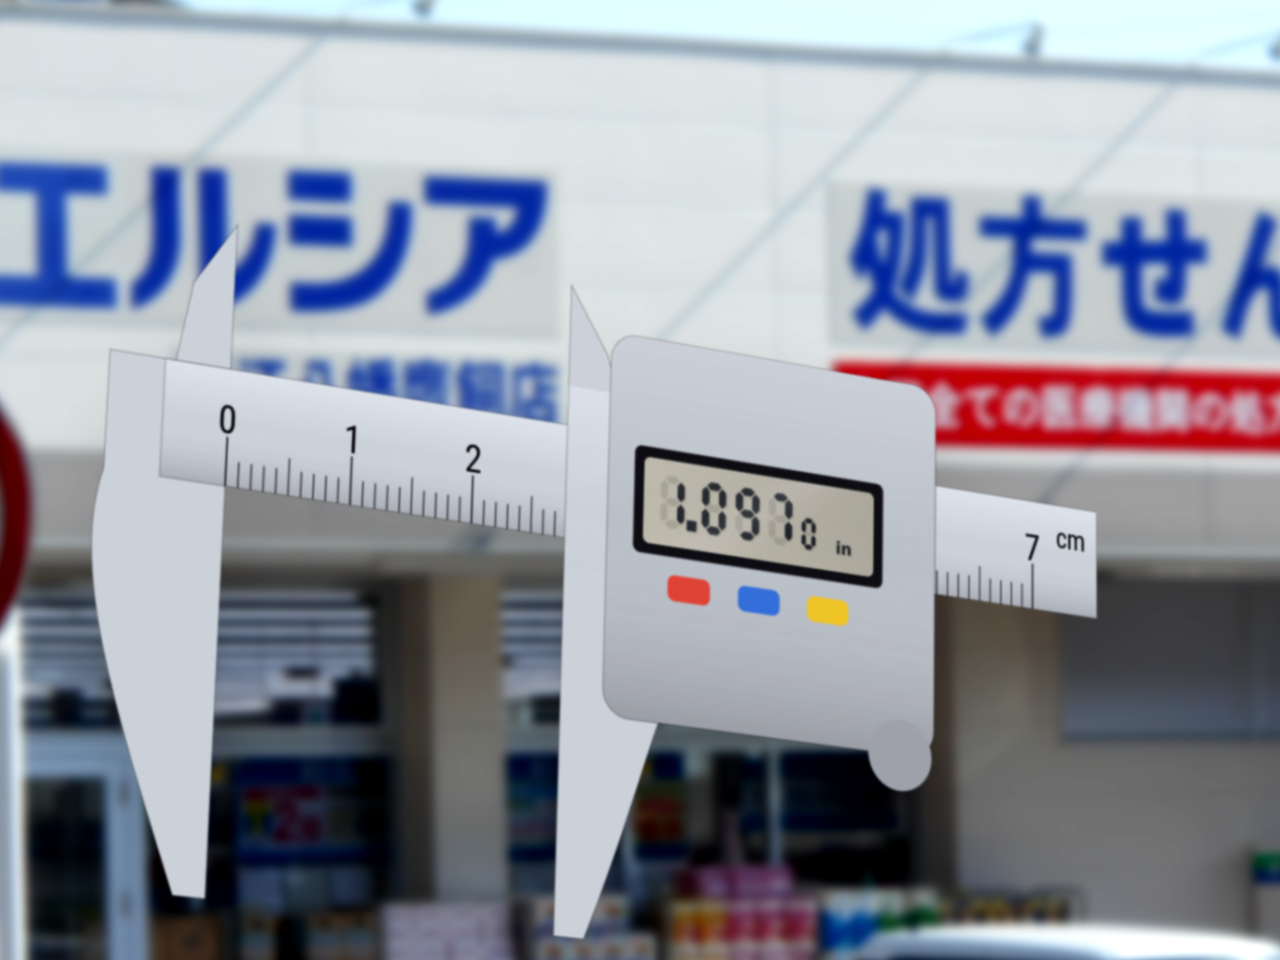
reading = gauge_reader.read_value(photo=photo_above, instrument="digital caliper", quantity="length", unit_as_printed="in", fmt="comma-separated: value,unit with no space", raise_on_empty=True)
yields 1.0970,in
